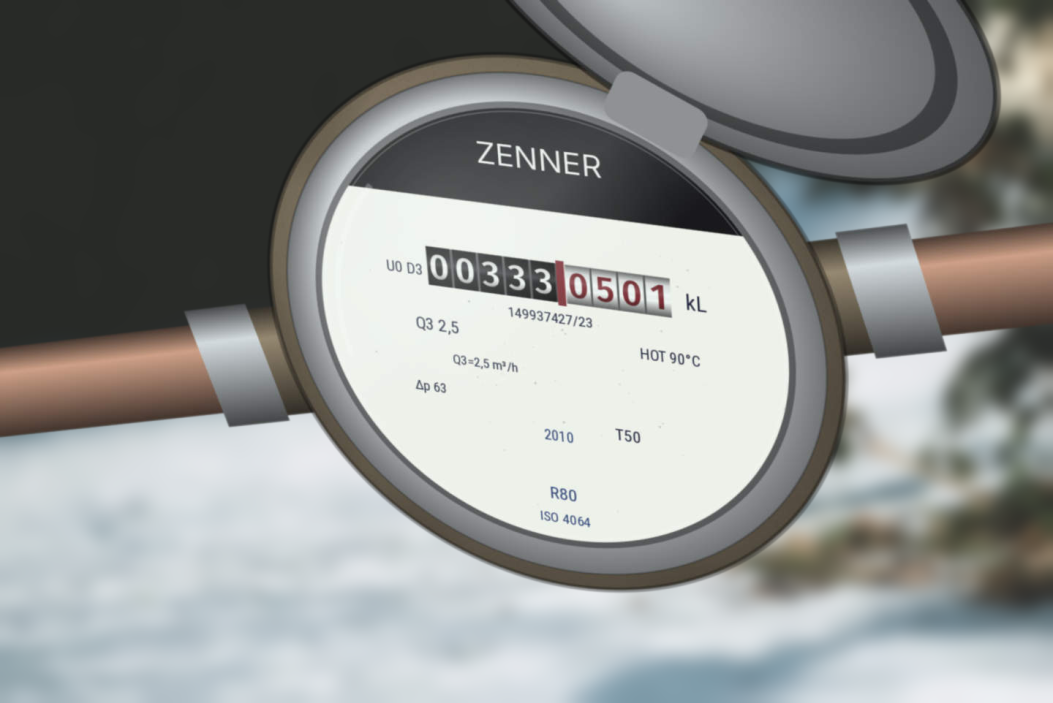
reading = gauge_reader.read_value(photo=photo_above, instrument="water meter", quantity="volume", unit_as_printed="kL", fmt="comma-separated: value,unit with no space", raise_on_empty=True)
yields 333.0501,kL
